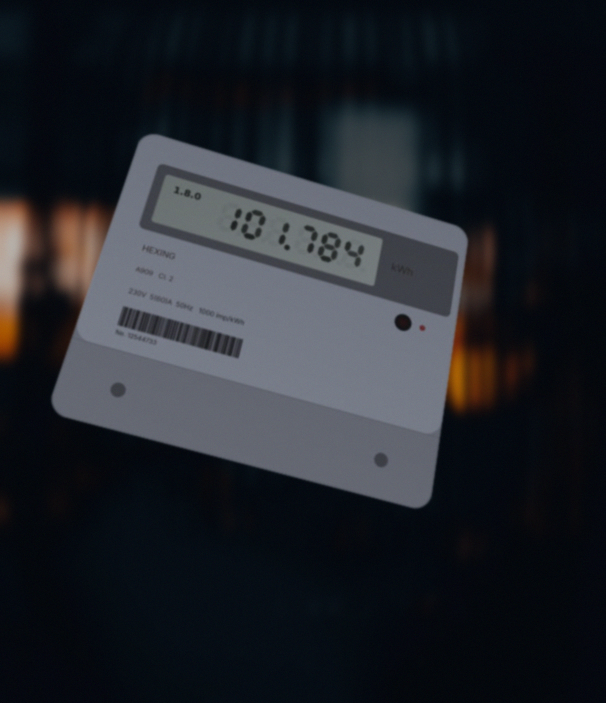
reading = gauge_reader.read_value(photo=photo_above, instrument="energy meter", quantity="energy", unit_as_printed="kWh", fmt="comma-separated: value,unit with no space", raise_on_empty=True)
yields 101.784,kWh
